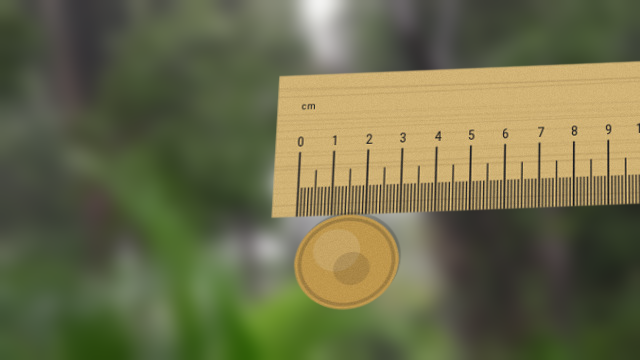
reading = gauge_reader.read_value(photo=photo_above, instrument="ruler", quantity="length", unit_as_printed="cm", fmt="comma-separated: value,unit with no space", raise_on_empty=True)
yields 3,cm
